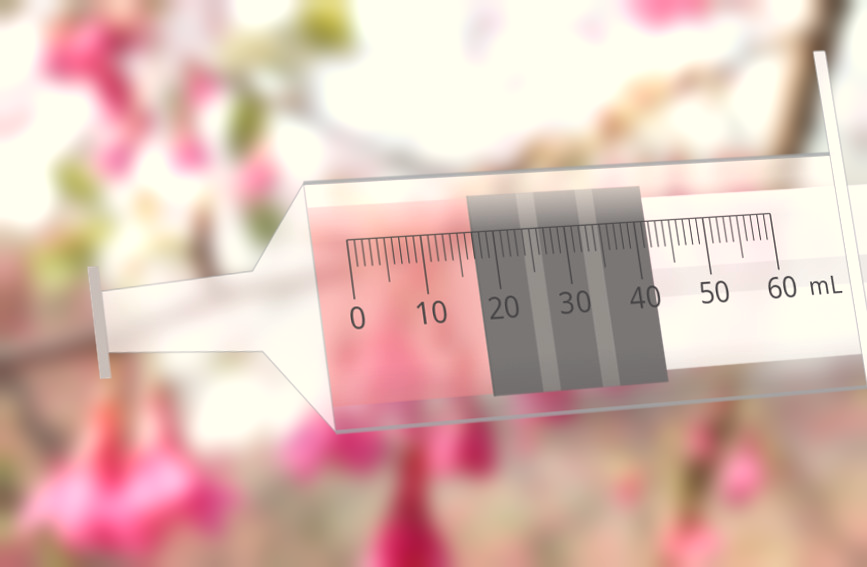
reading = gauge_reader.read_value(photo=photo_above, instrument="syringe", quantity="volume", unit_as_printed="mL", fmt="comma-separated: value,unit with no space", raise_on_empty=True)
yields 17,mL
